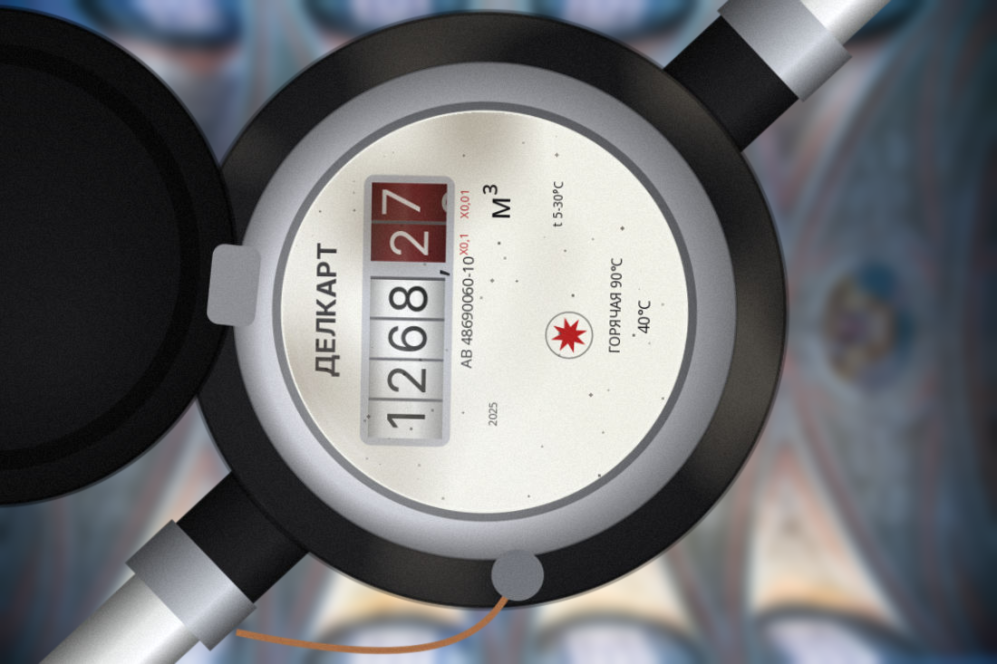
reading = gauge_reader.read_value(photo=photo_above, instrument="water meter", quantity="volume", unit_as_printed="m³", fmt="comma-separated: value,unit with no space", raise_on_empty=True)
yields 1268.27,m³
